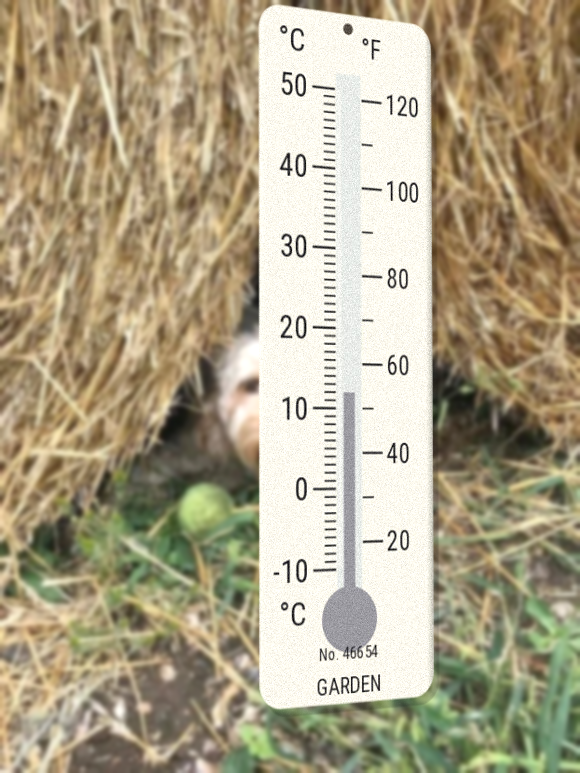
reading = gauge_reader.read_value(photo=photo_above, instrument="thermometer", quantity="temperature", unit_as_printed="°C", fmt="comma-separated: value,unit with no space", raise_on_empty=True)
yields 12,°C
